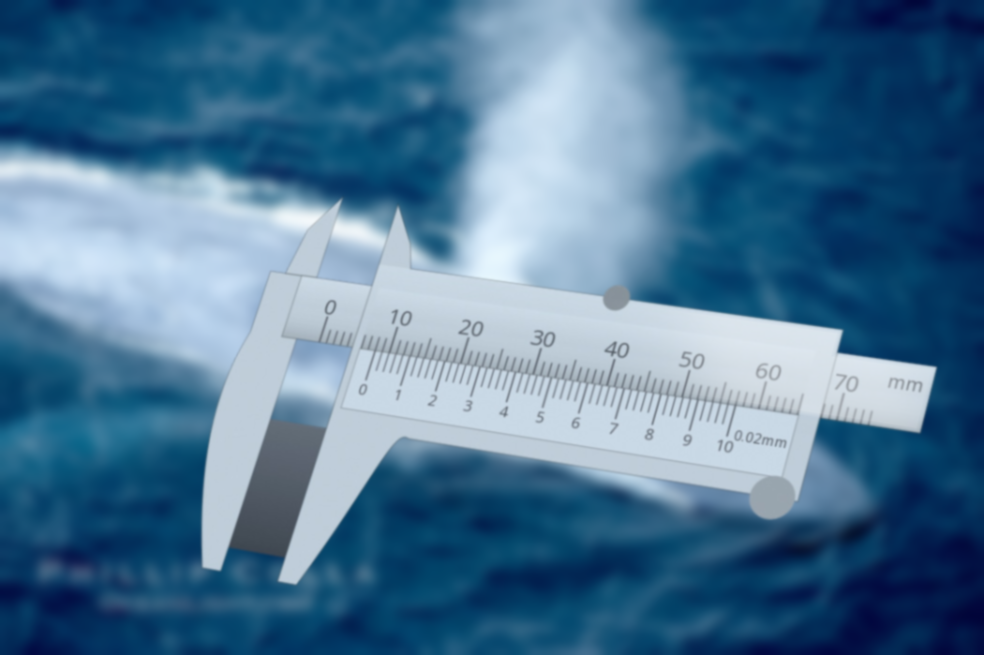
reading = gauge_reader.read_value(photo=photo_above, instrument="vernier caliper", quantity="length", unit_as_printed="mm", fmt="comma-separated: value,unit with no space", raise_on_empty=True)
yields 8.0,mm
